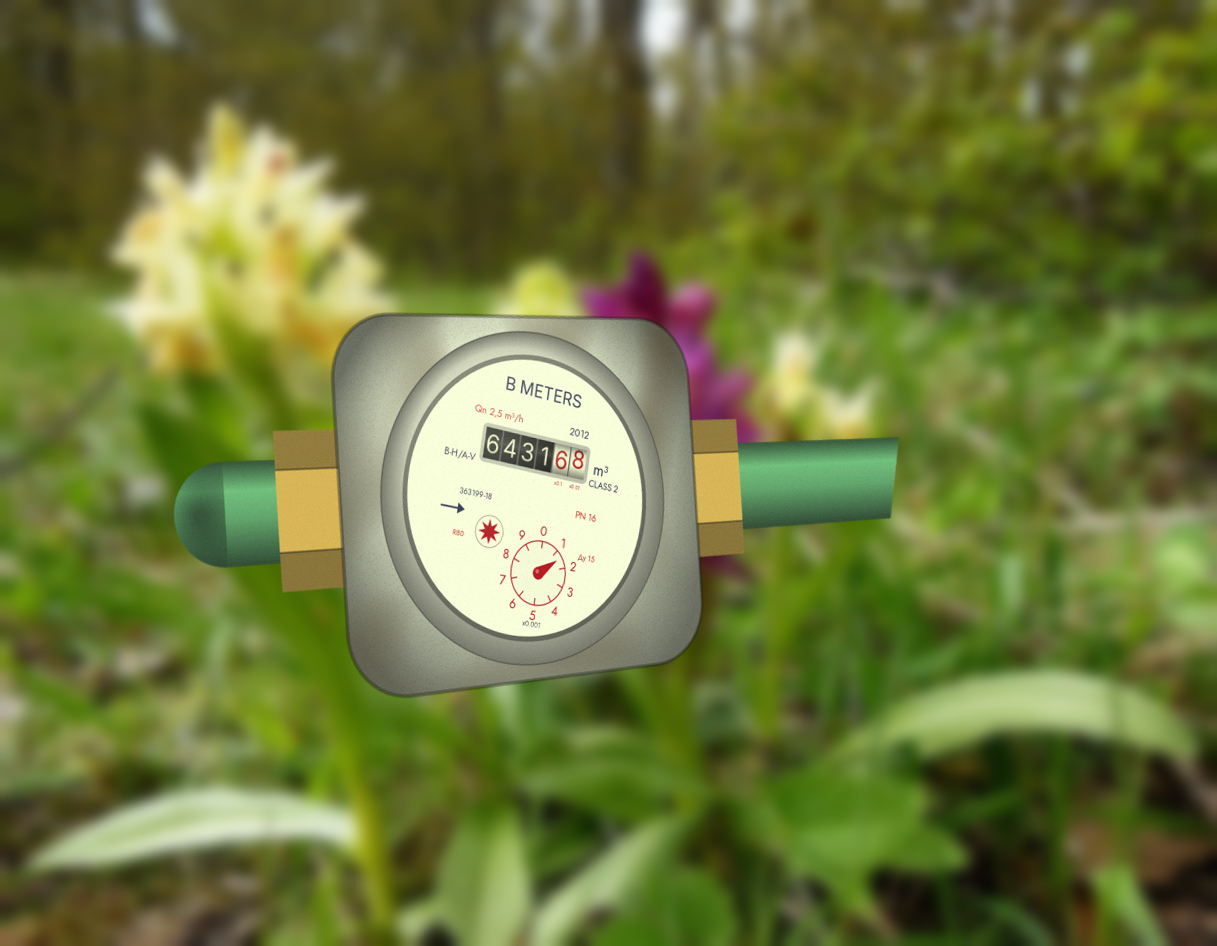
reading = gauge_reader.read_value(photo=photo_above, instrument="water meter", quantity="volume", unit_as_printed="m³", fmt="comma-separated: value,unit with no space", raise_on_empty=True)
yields 6431.681,m³
